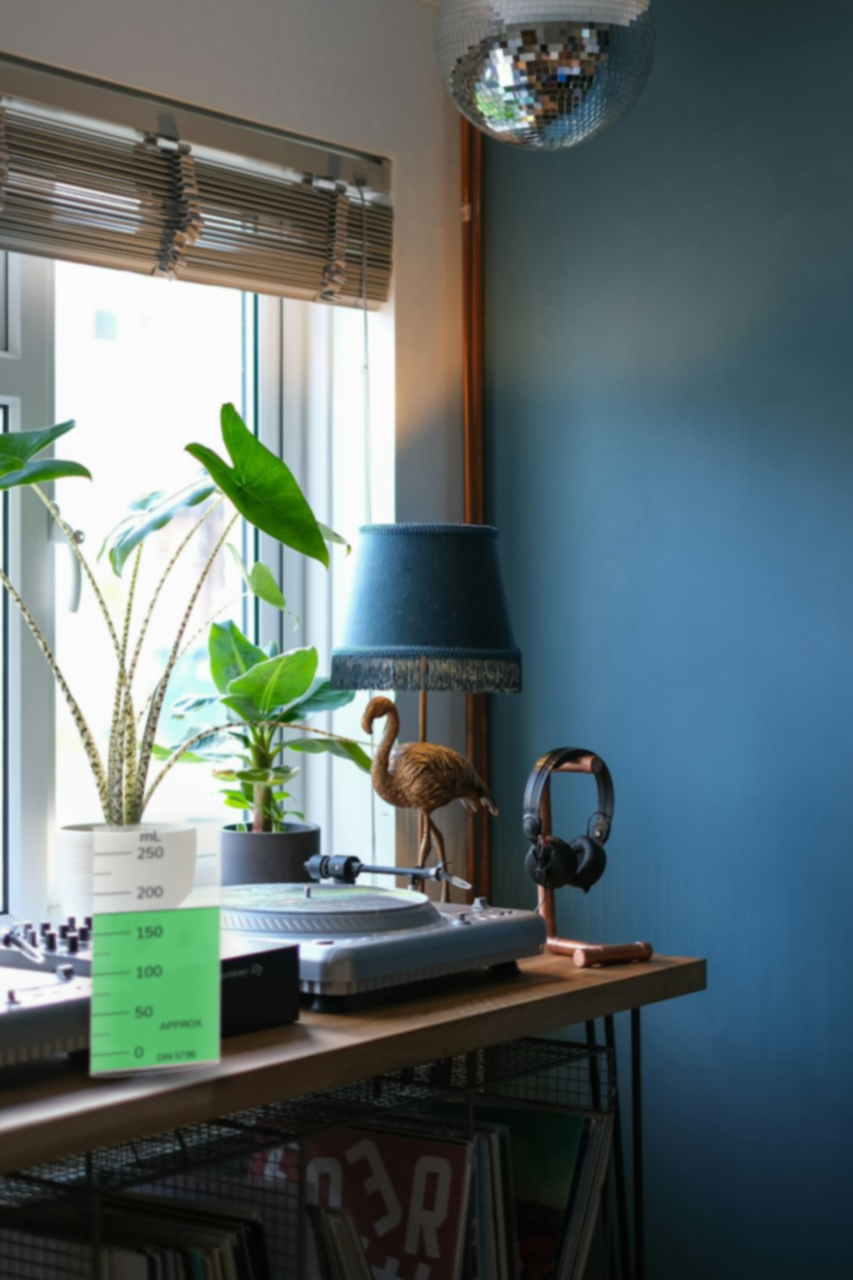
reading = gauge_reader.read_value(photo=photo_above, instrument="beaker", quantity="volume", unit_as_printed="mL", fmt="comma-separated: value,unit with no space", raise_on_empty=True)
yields 175,mL
